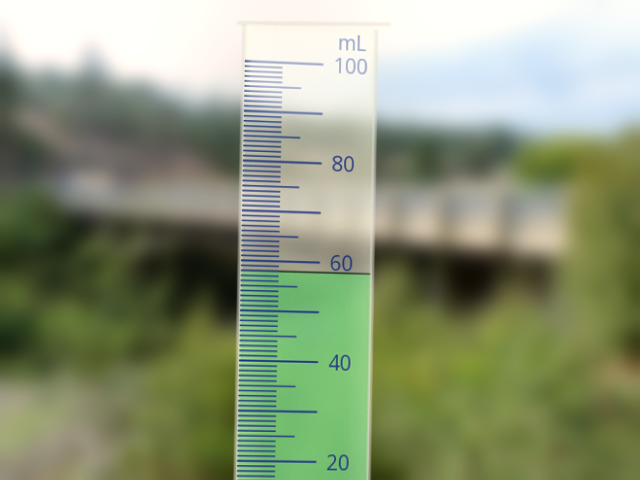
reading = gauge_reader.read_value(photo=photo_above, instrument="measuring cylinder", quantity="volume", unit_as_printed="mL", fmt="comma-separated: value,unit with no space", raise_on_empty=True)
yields 58,mL
